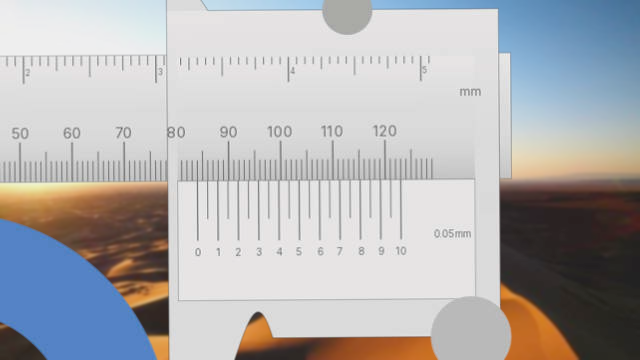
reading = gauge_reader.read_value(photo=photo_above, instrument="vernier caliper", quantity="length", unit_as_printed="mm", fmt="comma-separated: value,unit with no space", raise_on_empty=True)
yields 84.0,mm
